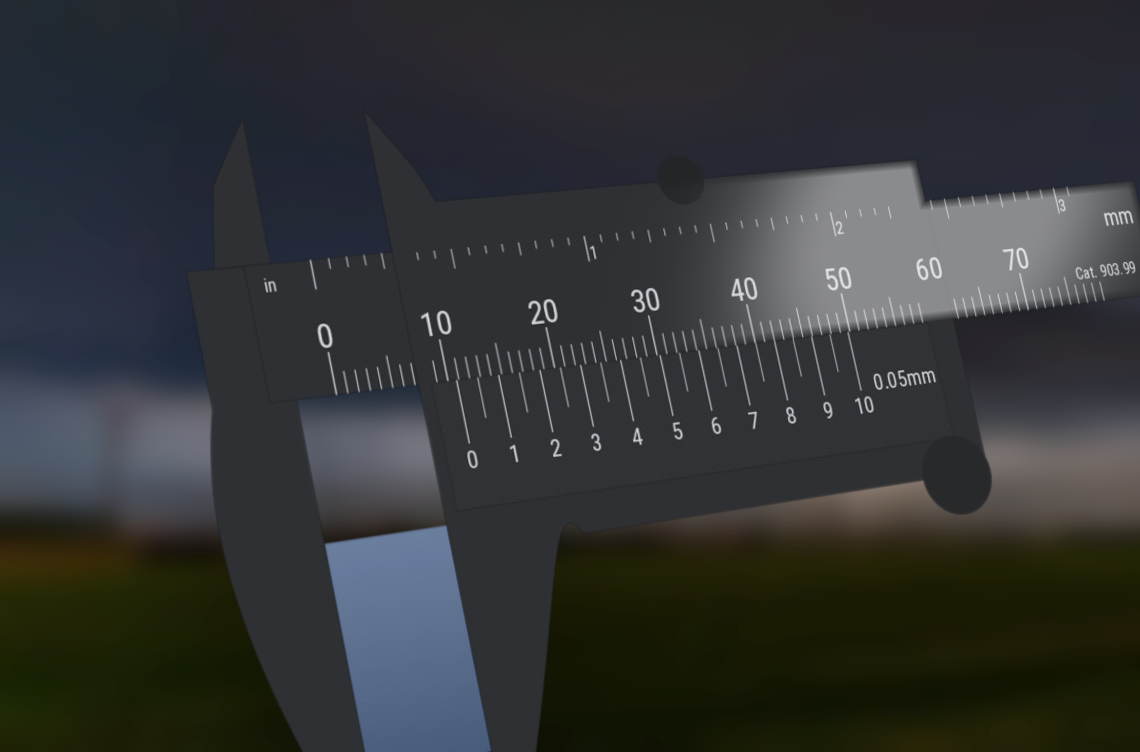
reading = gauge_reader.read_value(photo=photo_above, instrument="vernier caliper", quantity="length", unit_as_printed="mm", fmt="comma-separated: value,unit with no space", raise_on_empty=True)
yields 10.8,mm
